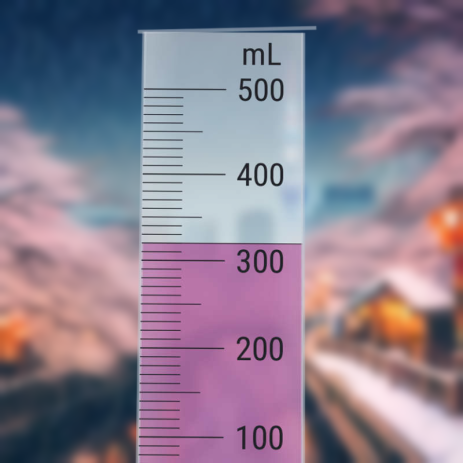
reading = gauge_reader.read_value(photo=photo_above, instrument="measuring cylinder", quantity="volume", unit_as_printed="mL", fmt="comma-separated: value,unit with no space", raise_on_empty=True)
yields 320,mL
